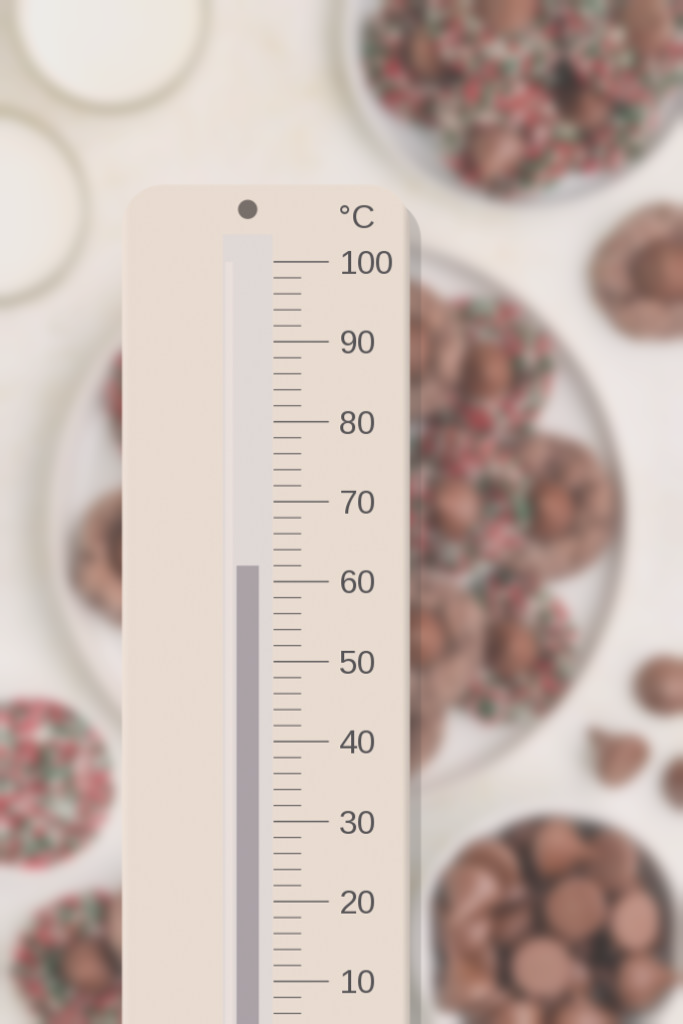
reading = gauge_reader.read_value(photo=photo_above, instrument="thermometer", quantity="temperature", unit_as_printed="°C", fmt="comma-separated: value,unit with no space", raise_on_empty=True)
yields 62,°C
